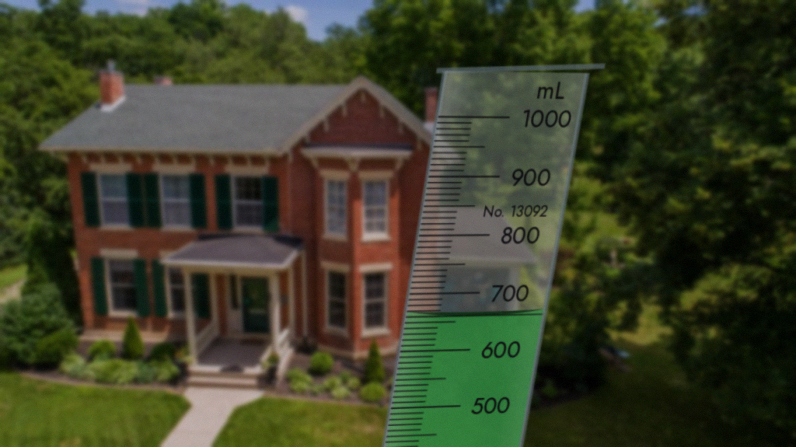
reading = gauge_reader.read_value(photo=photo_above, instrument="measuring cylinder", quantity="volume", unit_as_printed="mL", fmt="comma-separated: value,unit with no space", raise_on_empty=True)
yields 660,mL
